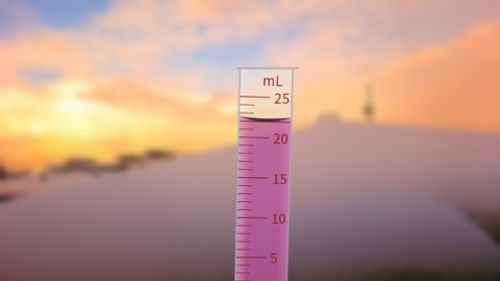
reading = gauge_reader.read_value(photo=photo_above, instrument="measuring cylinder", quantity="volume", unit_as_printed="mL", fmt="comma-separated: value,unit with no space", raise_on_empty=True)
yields 22,mL
